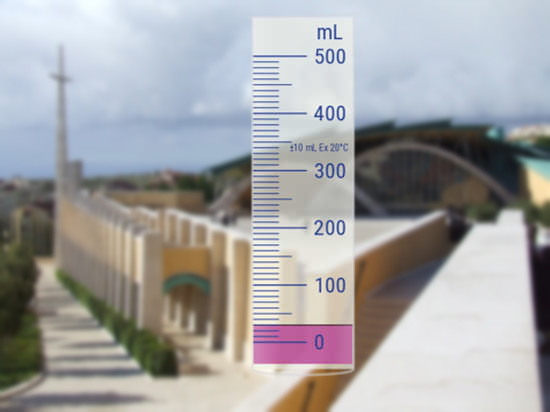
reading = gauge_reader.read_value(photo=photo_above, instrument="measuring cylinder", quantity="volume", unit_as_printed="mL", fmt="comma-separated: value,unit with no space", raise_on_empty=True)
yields 30,mL
